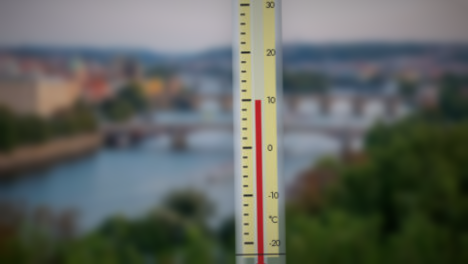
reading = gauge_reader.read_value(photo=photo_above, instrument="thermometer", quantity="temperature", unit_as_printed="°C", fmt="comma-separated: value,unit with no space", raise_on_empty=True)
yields 10,°C
